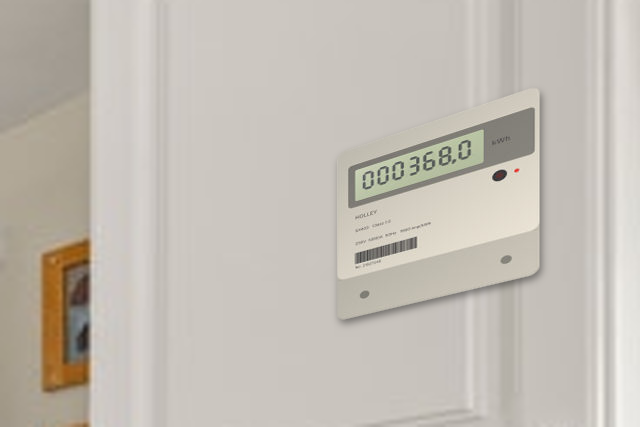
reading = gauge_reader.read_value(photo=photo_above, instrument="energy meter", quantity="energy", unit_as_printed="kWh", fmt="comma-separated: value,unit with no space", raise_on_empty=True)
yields 368.0,kWh
